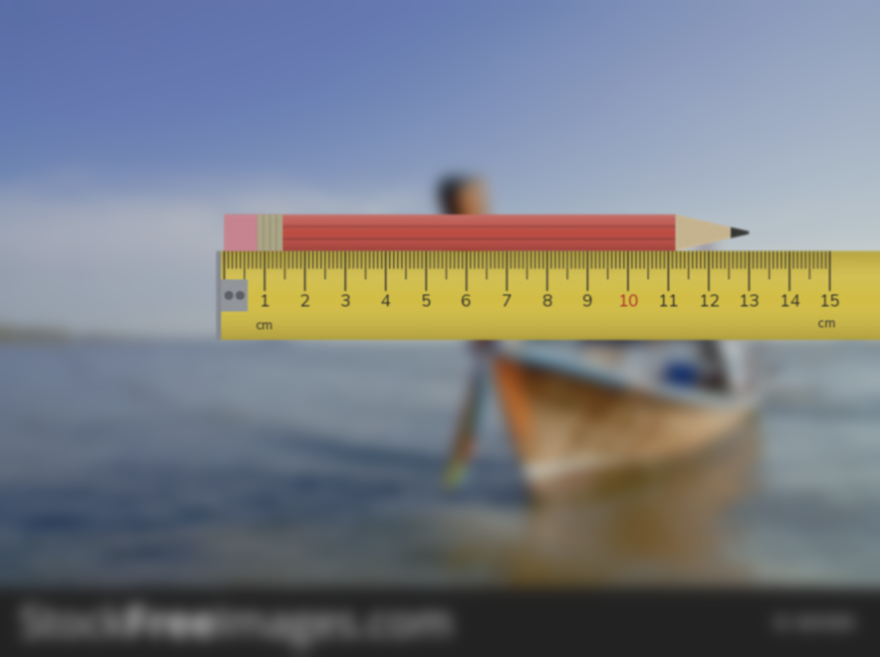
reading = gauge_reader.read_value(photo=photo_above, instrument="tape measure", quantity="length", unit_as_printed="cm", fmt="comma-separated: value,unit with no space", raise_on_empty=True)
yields 13,cm
